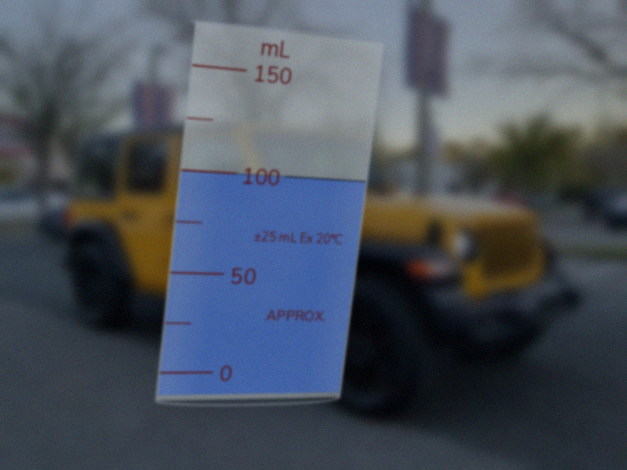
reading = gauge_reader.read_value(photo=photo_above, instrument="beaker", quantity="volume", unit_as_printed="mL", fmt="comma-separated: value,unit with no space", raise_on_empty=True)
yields 100,mL
